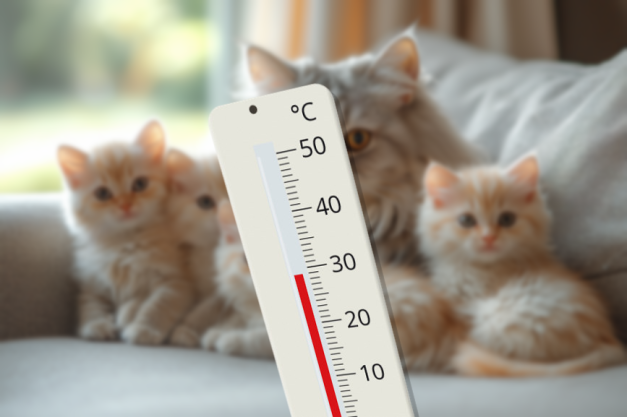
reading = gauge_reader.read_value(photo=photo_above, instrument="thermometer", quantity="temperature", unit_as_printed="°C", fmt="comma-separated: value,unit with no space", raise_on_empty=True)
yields 29,°C
